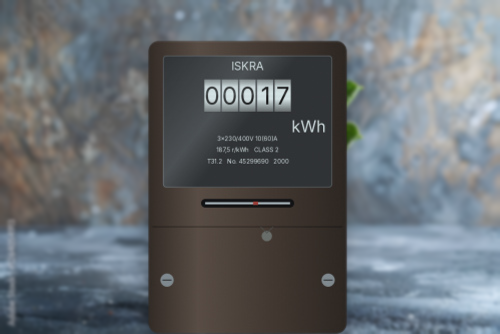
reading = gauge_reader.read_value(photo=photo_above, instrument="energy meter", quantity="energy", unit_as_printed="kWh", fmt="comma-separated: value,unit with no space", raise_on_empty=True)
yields 17,kWh
